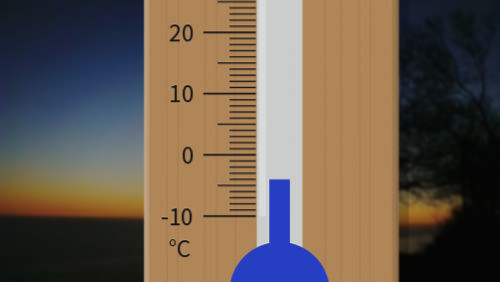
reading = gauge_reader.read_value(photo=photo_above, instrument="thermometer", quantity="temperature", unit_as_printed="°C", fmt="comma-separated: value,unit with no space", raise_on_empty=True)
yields -4,°C
